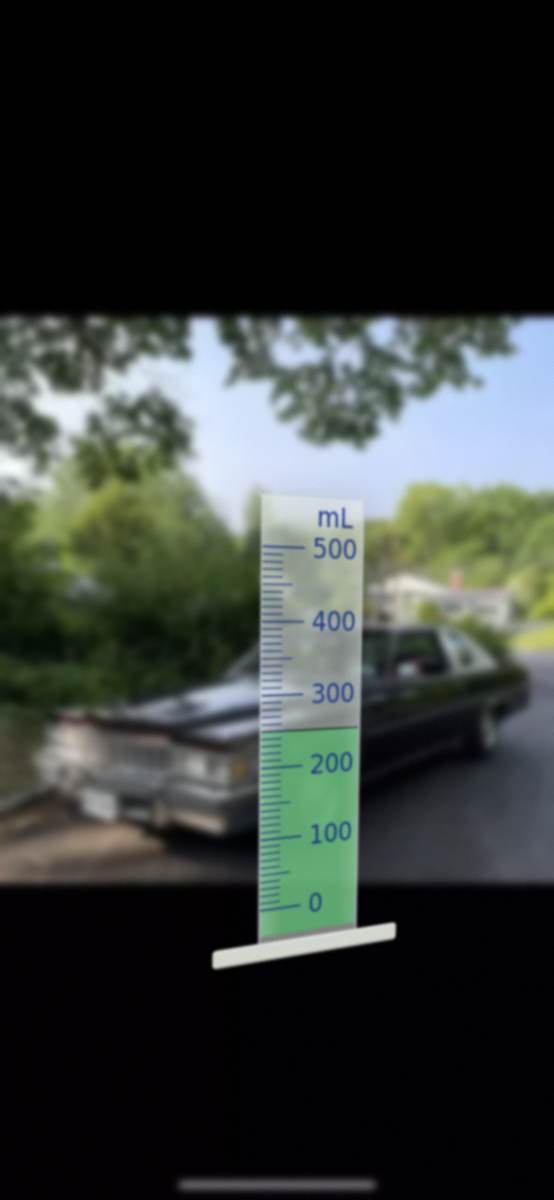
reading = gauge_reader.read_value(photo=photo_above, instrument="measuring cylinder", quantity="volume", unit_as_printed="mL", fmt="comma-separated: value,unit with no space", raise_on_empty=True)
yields 250,mL
